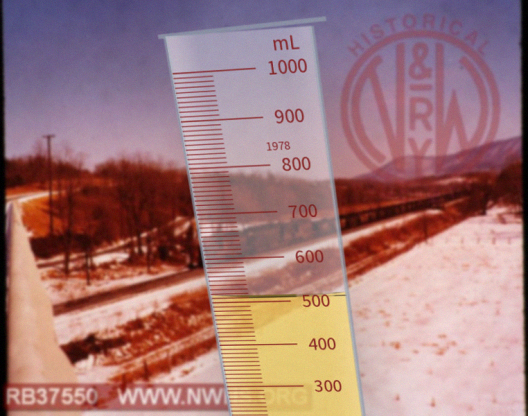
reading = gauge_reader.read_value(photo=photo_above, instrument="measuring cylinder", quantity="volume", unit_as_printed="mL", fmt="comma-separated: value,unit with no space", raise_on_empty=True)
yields 510,mL
